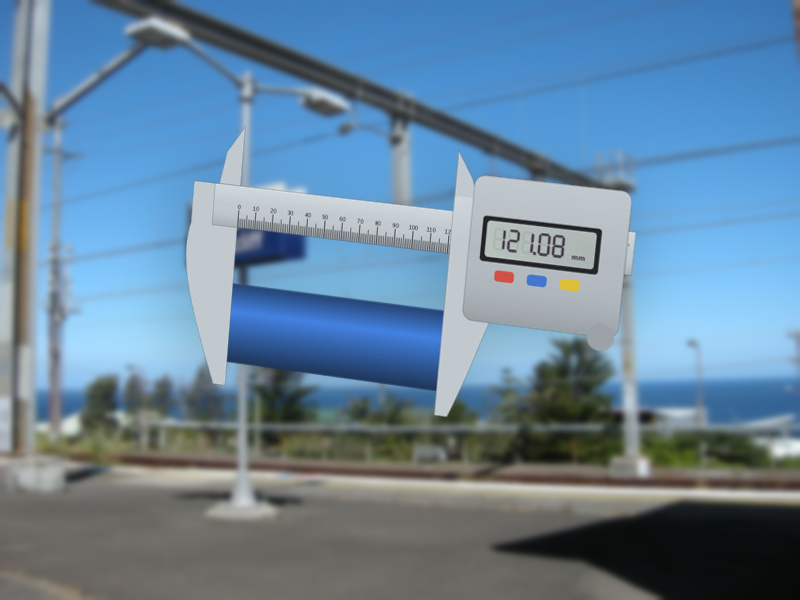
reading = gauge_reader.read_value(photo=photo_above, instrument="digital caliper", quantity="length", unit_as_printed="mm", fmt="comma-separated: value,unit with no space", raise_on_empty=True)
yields 121.08,mm
